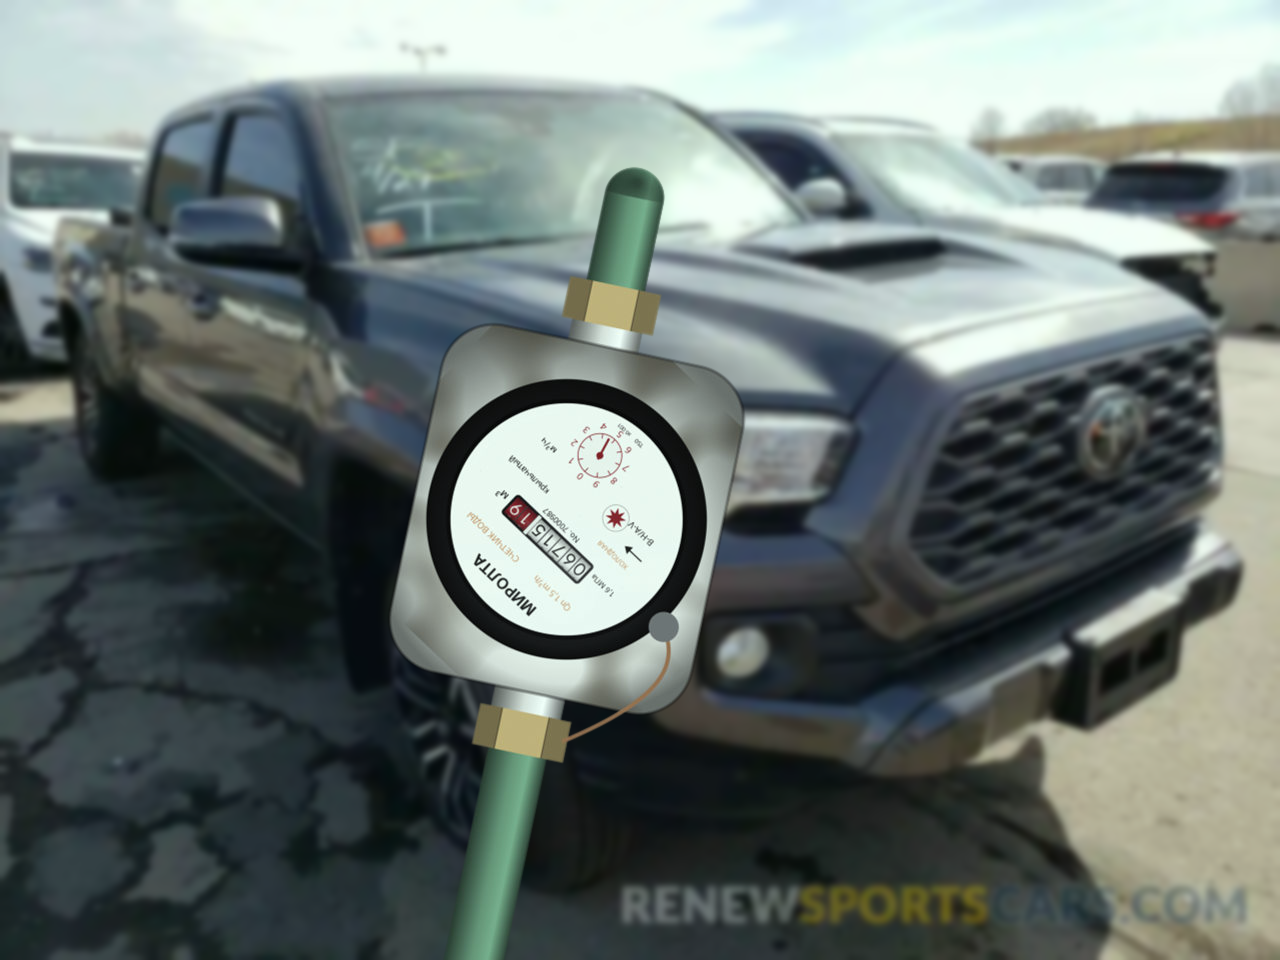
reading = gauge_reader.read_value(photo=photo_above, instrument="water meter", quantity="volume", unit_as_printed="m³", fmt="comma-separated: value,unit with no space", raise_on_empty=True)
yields 6715.194,m³
